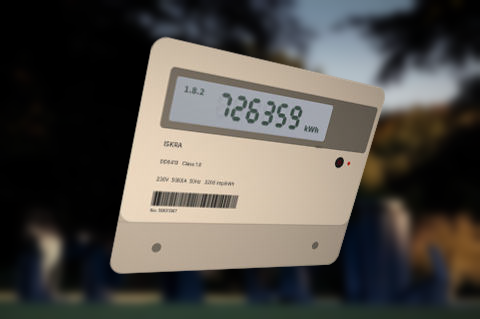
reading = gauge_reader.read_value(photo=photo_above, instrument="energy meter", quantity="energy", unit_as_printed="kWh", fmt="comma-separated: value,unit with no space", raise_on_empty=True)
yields 726359,kWh
